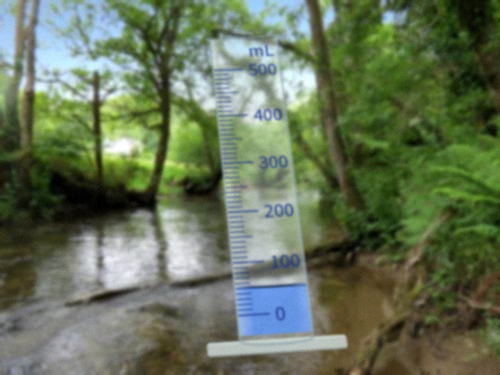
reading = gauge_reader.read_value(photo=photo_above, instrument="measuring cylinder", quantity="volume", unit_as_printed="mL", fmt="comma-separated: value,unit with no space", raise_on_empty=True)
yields 50,mL
